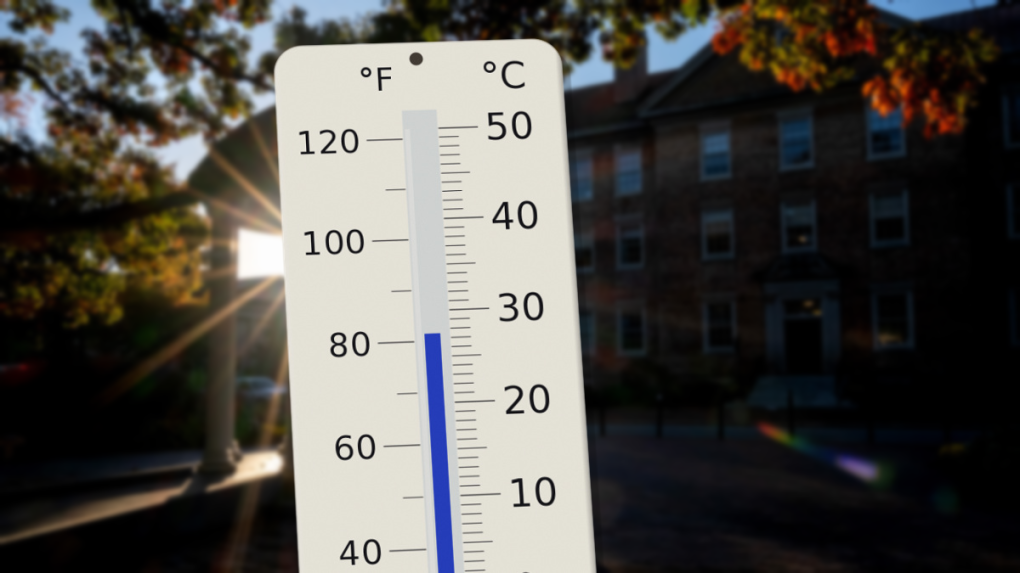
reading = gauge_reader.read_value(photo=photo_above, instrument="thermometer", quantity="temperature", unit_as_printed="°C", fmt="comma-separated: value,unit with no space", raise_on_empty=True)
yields 27.5,°C
